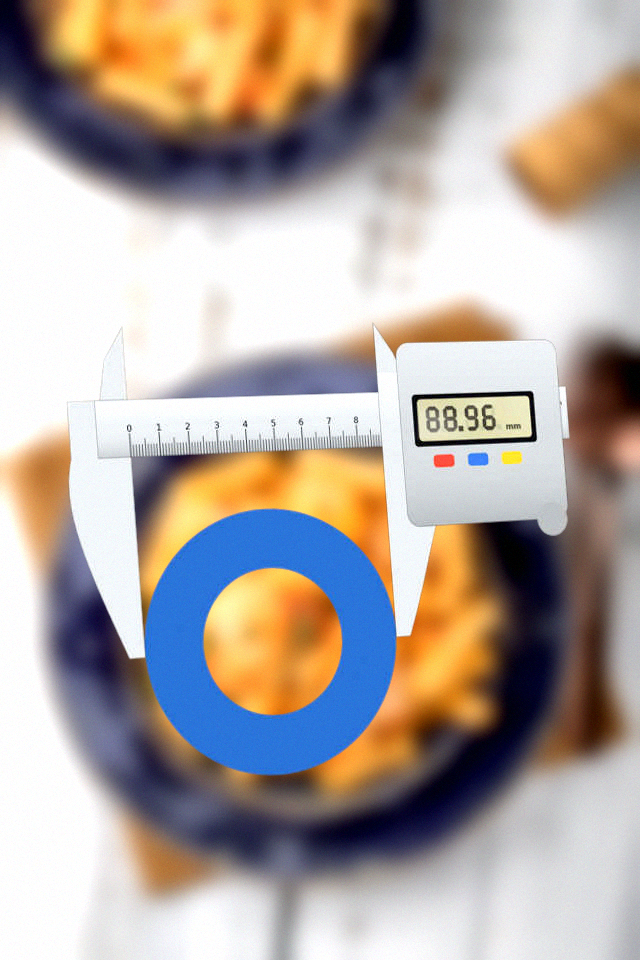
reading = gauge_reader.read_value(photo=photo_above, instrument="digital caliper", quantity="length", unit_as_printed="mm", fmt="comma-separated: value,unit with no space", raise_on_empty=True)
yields 88.96,mm
